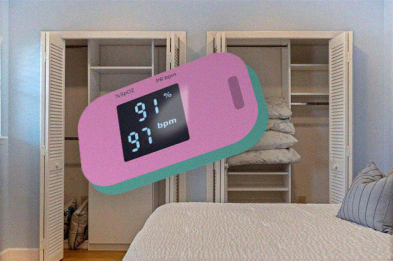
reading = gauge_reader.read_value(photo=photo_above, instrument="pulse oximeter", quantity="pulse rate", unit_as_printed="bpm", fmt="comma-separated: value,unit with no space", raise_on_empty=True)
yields 97,bpm
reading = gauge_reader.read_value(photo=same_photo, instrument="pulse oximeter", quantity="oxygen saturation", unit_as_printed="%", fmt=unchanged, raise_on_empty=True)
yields 91,%
